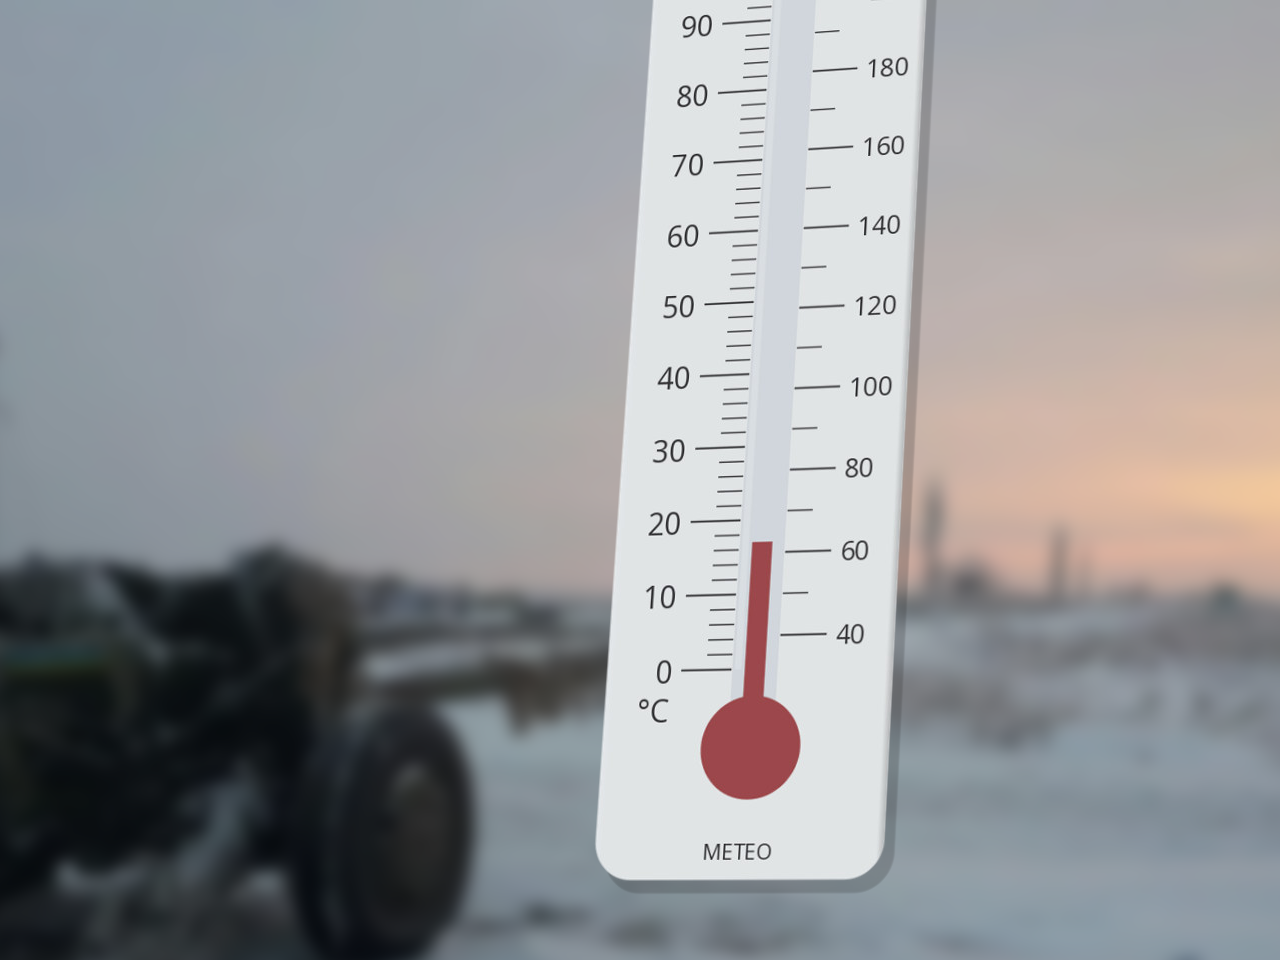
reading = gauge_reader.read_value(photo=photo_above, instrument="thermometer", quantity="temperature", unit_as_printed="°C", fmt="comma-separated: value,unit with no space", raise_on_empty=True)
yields 17,°C
